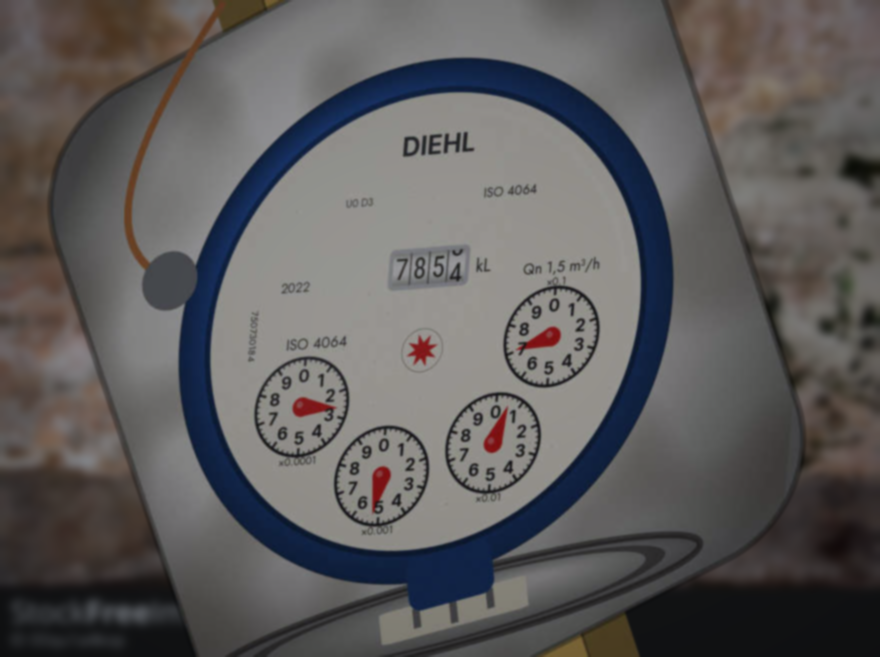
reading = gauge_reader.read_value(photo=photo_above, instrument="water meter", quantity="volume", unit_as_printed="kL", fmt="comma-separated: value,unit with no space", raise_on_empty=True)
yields 7853.7052,kL
